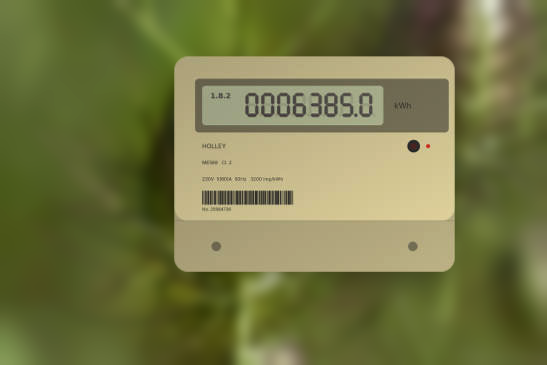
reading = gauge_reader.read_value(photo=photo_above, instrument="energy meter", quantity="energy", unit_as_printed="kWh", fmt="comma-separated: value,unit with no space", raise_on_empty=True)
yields 6385.0,kWh
